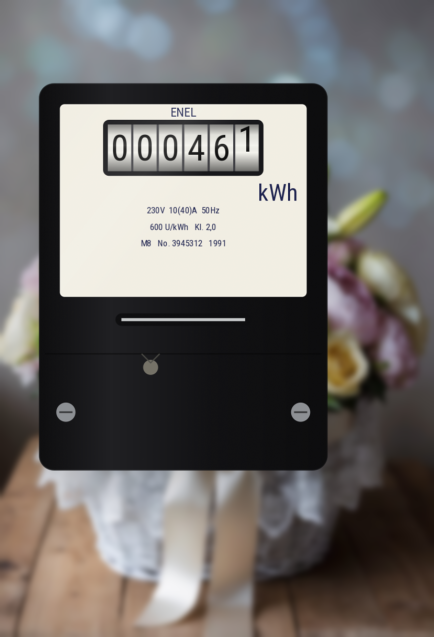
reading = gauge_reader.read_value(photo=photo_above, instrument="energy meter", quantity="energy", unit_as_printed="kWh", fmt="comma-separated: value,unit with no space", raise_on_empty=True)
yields 461,kWh
